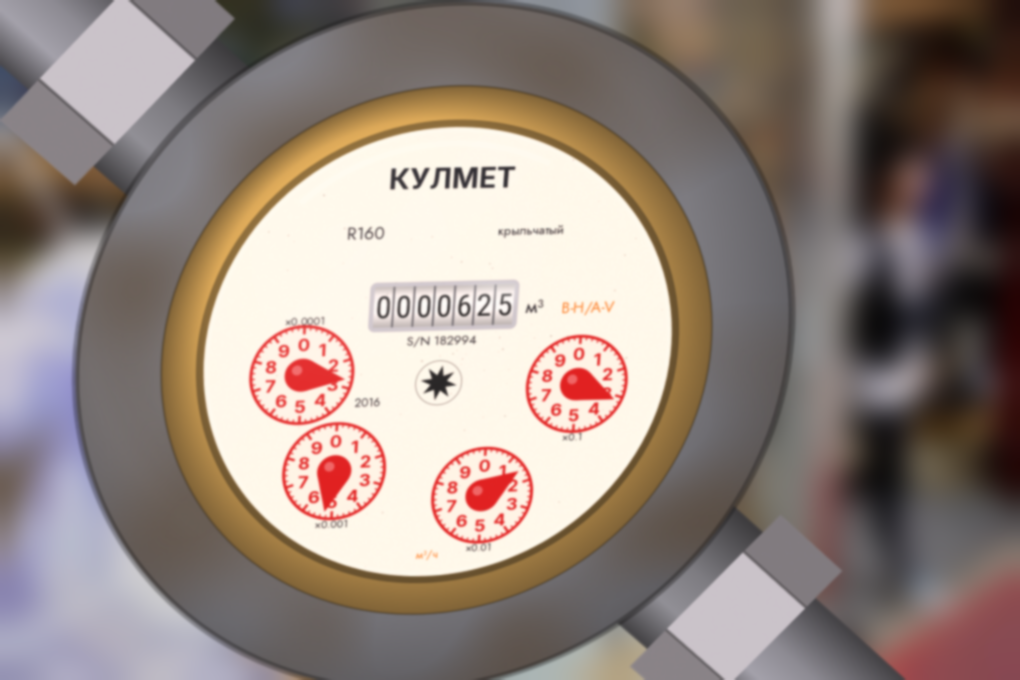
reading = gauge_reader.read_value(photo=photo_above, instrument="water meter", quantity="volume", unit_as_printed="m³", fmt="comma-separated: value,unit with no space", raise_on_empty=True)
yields 625.3152,m³
